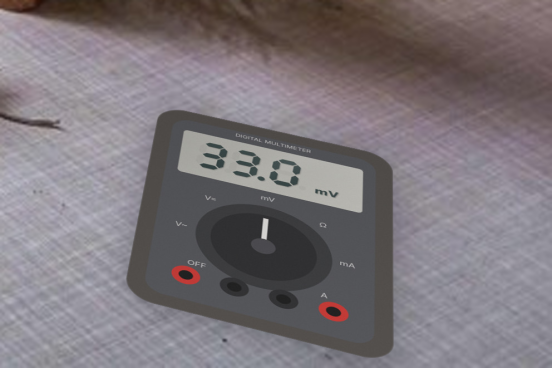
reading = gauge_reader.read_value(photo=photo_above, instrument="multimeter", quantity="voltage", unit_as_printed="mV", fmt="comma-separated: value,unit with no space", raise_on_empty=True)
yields 33.0,mV
